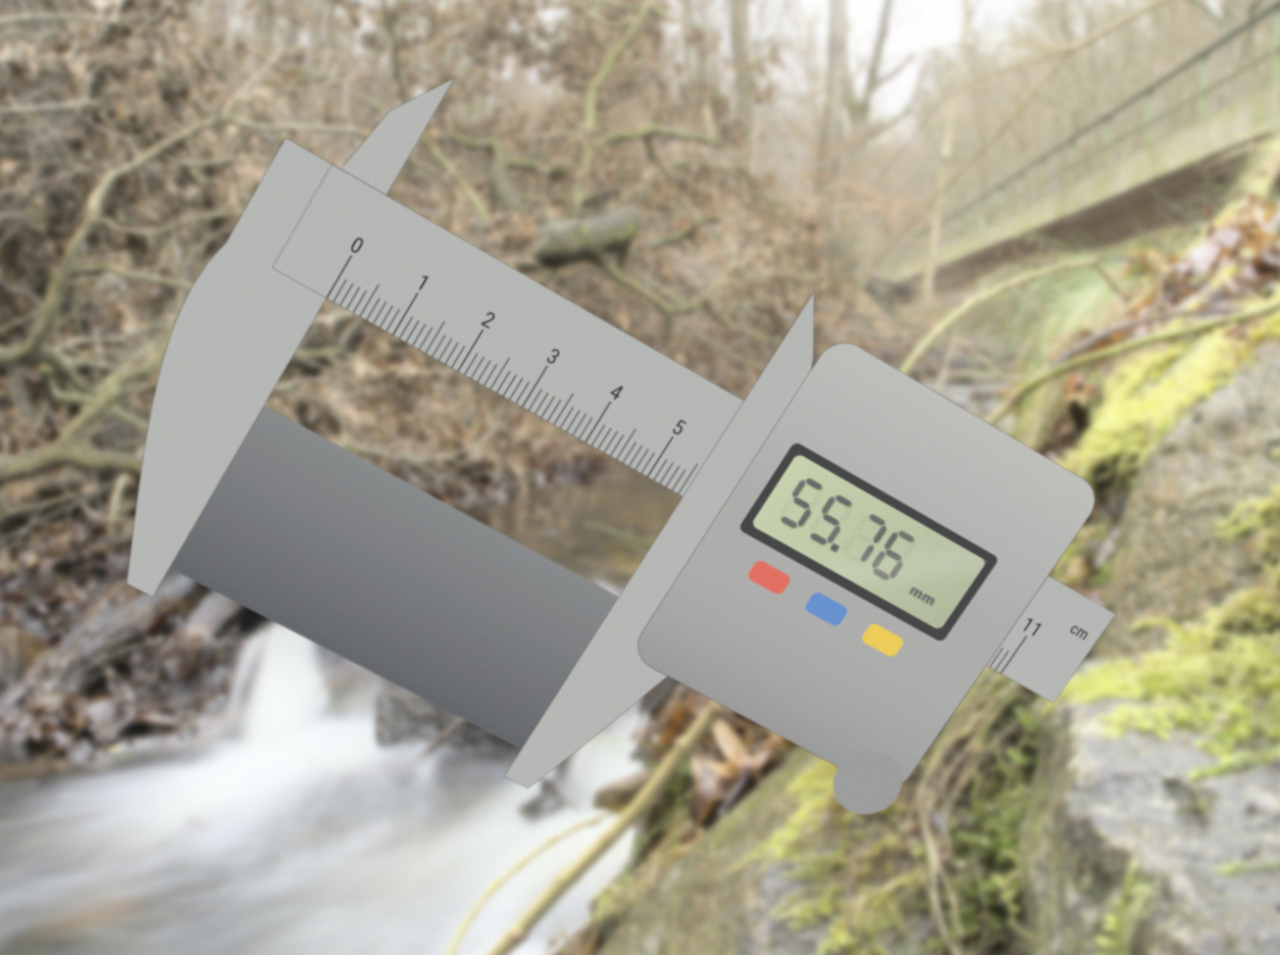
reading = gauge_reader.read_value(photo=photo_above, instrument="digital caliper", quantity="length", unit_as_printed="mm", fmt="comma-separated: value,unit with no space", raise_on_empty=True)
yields 55.76,mm
